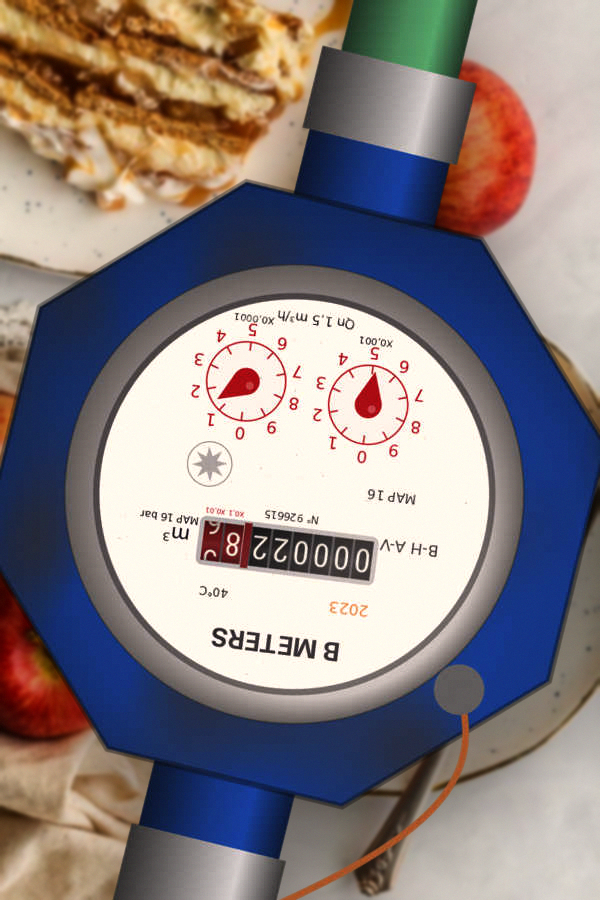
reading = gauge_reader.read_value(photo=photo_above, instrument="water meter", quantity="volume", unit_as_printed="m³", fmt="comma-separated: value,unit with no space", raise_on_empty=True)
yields 22.8551,m³
